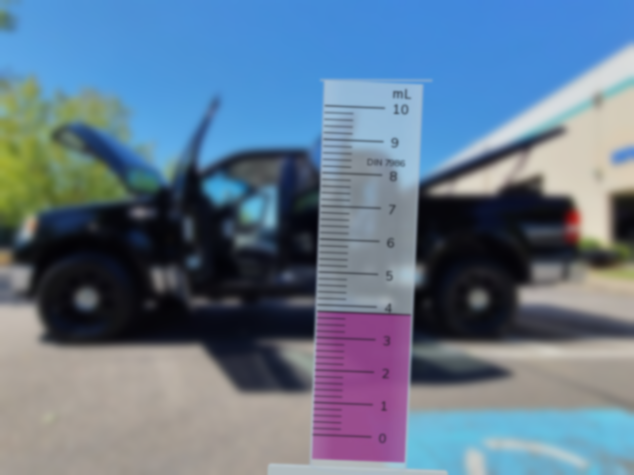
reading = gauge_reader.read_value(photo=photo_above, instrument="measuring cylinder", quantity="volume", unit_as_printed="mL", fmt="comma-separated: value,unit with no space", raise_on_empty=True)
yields 3.8,mL
